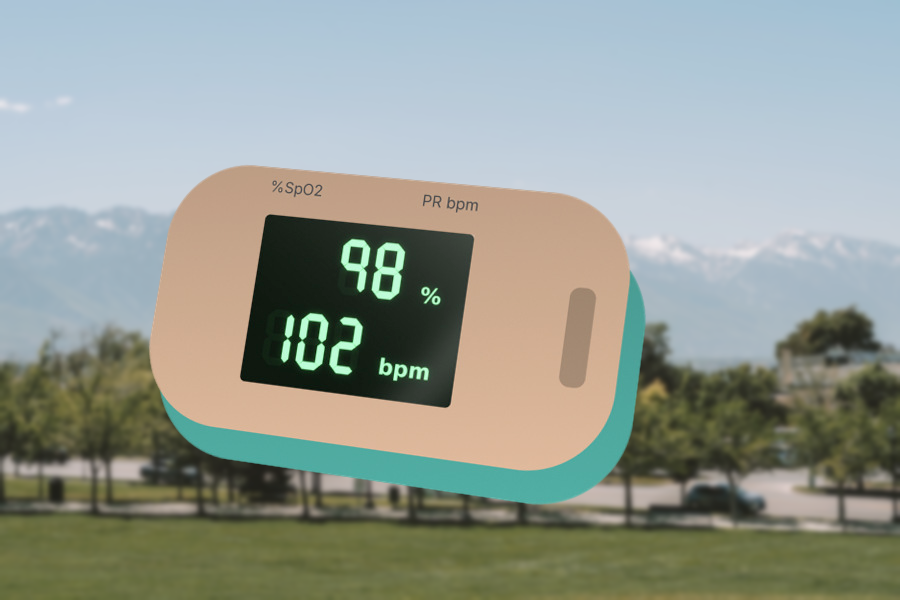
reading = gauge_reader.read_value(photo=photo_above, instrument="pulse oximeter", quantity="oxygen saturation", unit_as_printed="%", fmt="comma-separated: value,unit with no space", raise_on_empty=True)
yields 98,%
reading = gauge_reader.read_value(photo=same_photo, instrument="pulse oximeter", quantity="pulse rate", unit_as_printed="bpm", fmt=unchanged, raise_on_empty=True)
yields 102,bpm
